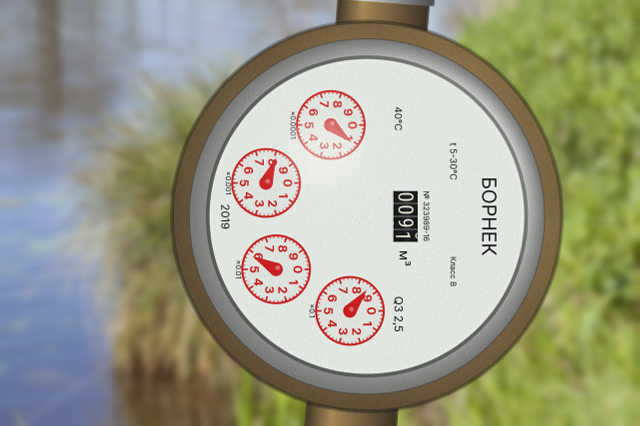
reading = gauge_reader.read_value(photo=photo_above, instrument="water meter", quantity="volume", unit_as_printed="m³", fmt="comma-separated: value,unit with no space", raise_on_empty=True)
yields 90.8581,m³
